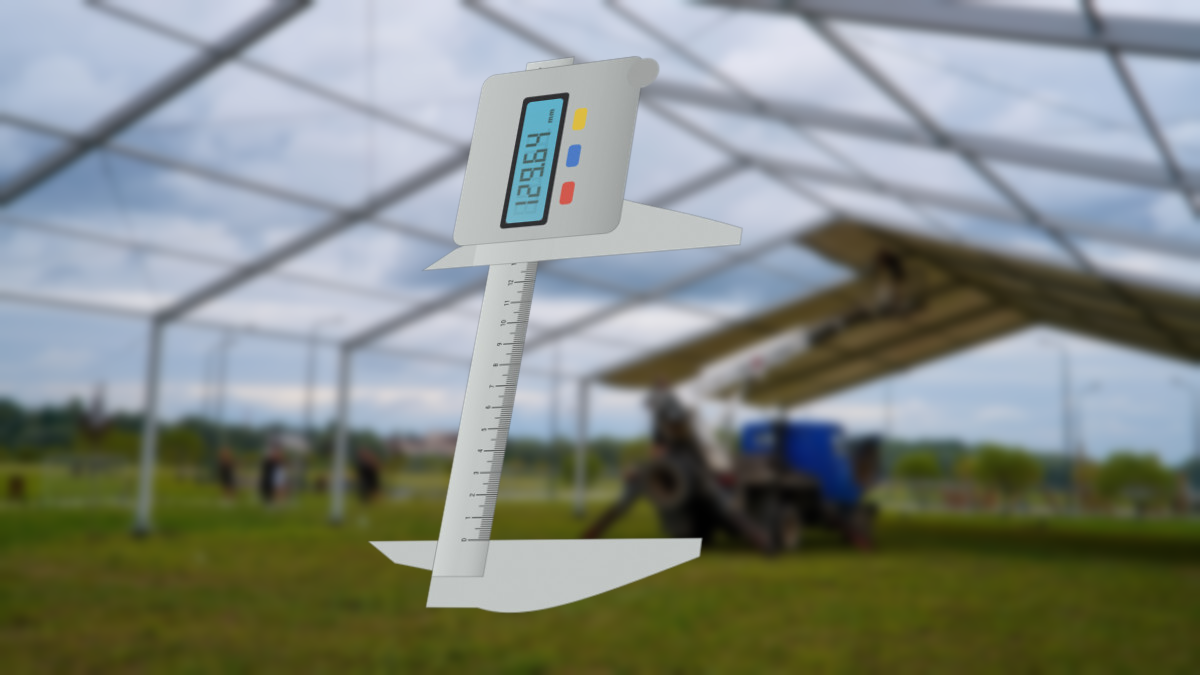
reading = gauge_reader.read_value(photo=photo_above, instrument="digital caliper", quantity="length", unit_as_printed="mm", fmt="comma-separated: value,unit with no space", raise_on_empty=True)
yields 129.64,mm
